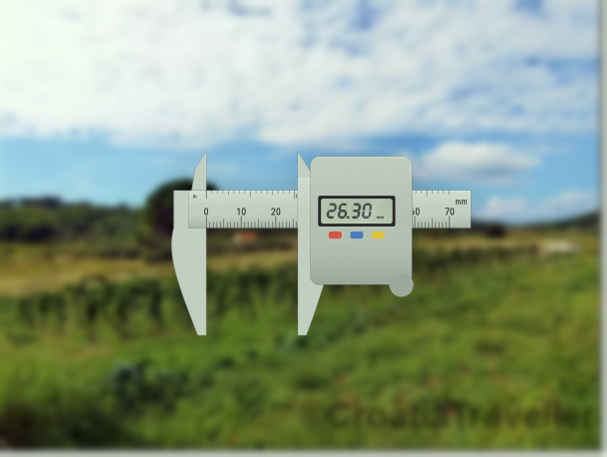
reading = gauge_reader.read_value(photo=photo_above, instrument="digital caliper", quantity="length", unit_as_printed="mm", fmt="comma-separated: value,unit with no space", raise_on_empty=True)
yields 26.30,mm
